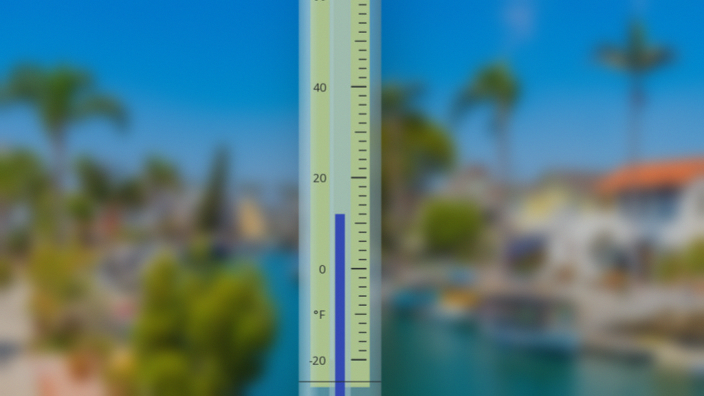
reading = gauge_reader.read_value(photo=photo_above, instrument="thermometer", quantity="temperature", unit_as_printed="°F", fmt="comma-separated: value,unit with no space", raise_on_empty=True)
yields 12,°F
